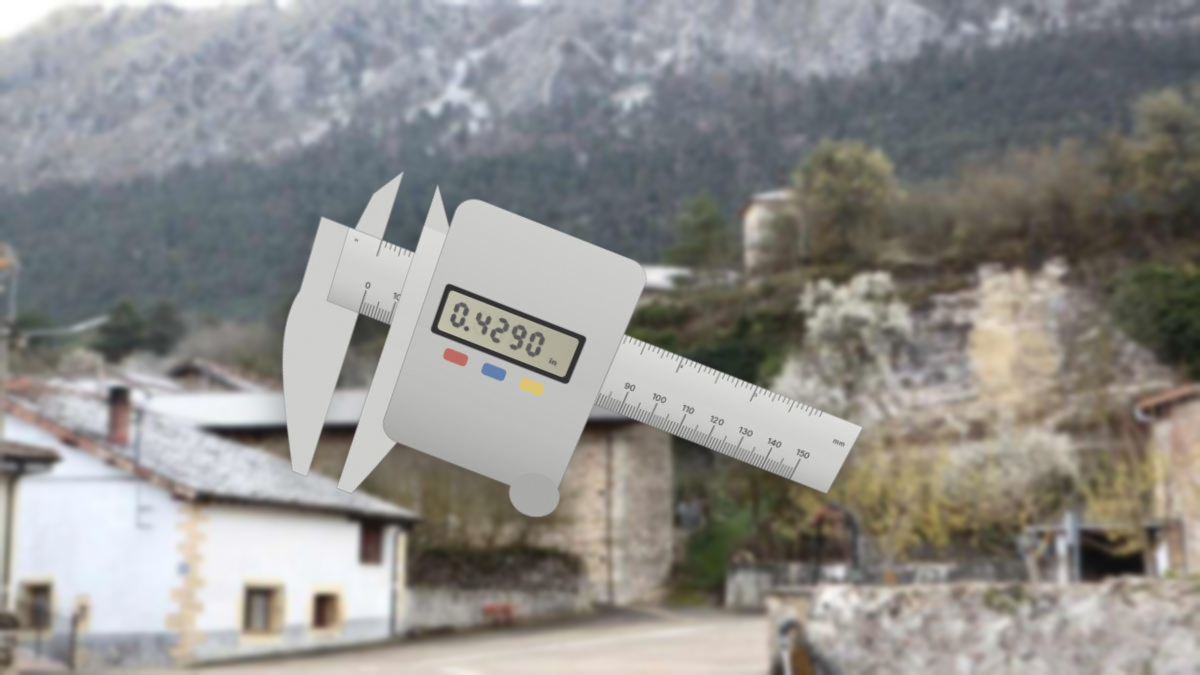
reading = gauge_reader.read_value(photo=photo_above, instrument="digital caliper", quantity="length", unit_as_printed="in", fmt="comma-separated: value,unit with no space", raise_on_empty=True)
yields 0.4290,in
